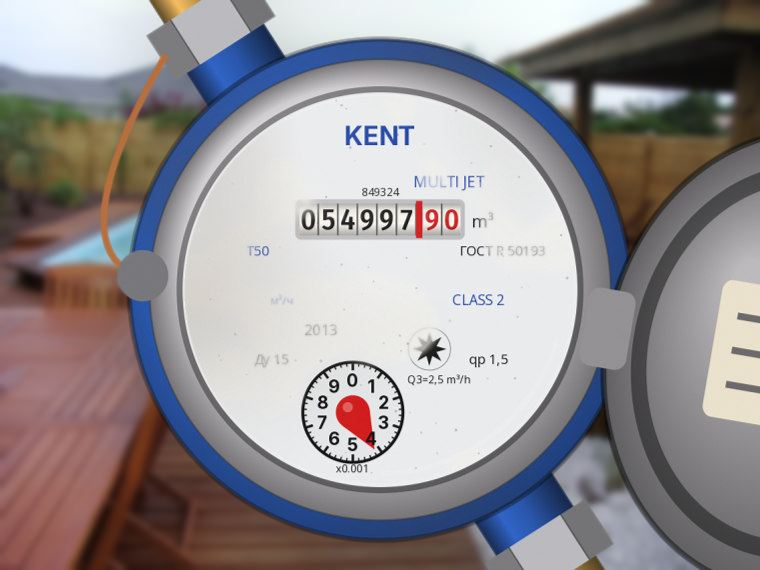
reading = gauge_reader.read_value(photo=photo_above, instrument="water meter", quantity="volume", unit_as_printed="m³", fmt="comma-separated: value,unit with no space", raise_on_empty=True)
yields 54997.904,m³
